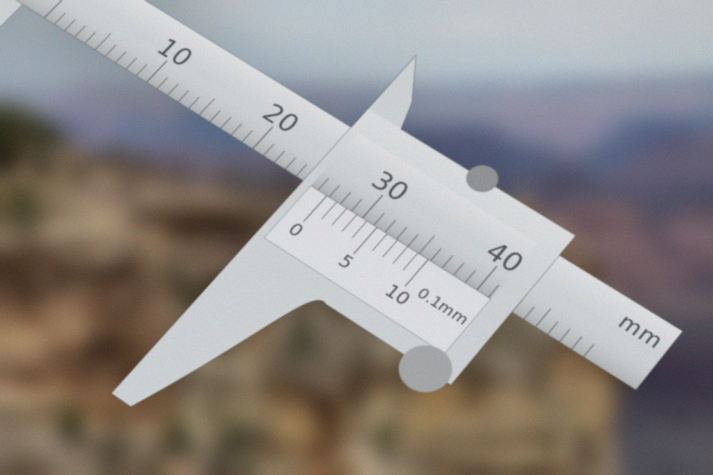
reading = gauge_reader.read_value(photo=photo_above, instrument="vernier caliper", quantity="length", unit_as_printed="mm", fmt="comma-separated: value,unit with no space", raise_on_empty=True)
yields 26.8,mm
